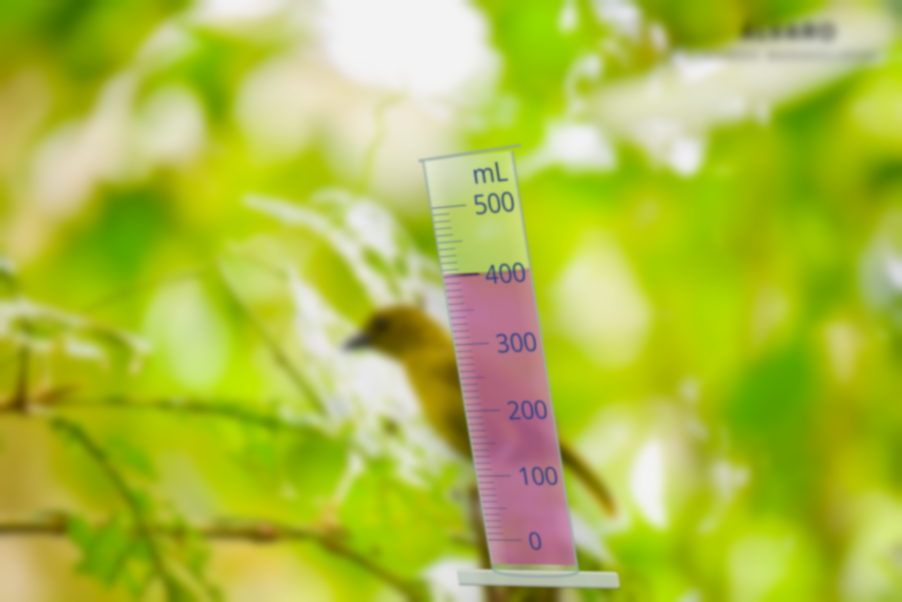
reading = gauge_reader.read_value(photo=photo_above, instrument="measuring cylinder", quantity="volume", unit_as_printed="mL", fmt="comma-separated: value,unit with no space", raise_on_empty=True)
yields 400,mL
